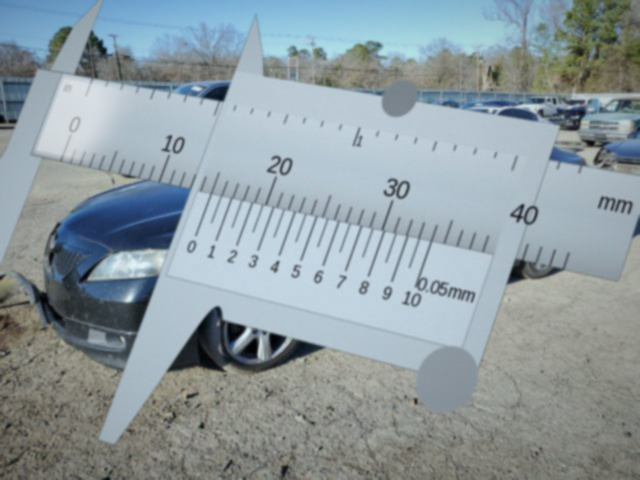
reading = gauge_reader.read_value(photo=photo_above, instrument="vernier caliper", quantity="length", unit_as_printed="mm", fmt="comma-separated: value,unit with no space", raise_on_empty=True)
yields 15.0,mm
